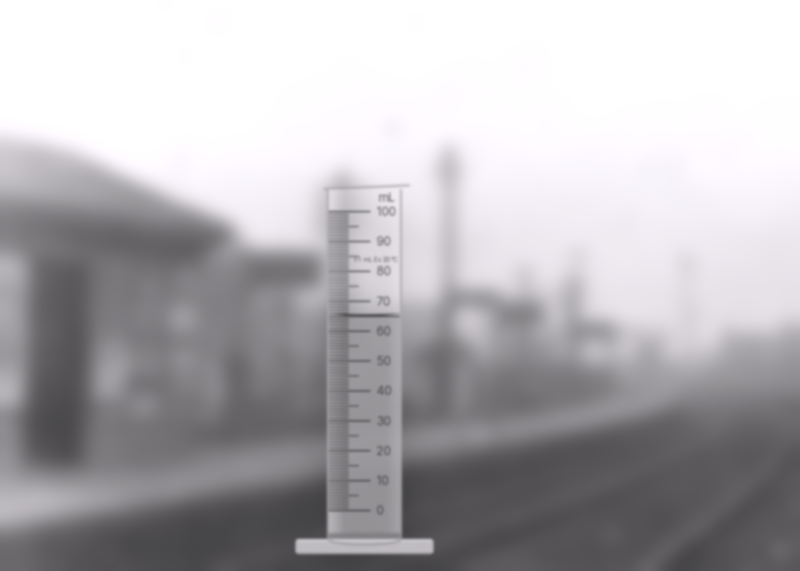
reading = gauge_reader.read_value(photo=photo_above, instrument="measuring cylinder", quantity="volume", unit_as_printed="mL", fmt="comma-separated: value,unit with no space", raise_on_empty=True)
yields 65,mL
